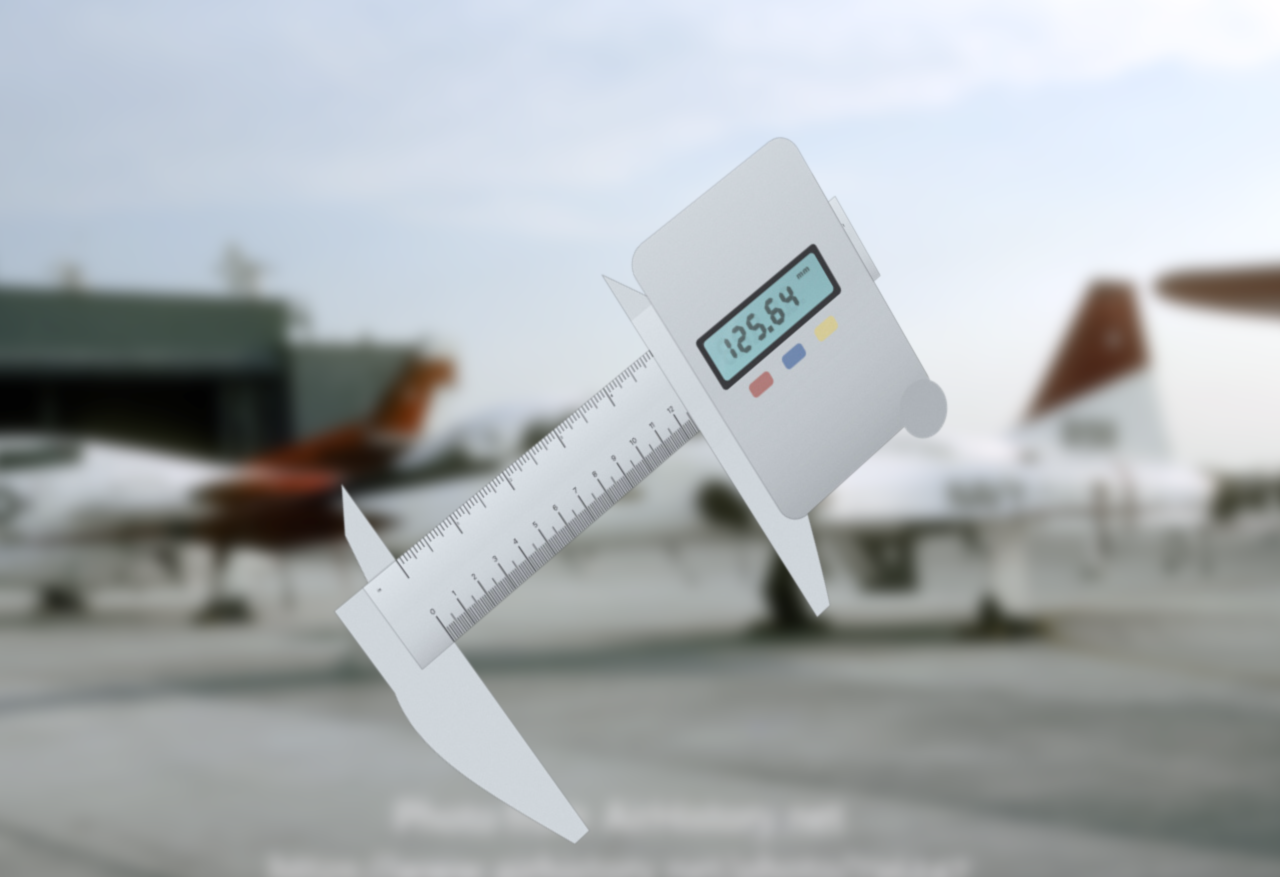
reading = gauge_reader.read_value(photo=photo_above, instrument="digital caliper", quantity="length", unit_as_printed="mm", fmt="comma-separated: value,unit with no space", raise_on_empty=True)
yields 125.64,mm
